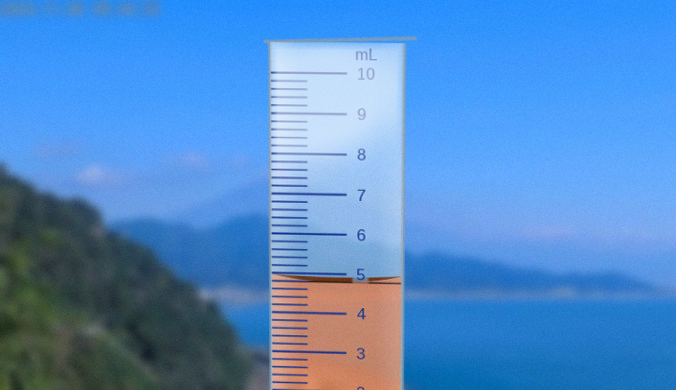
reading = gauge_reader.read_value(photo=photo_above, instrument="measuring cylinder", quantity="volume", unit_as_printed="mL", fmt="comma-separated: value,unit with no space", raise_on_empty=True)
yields 4.8,mL
